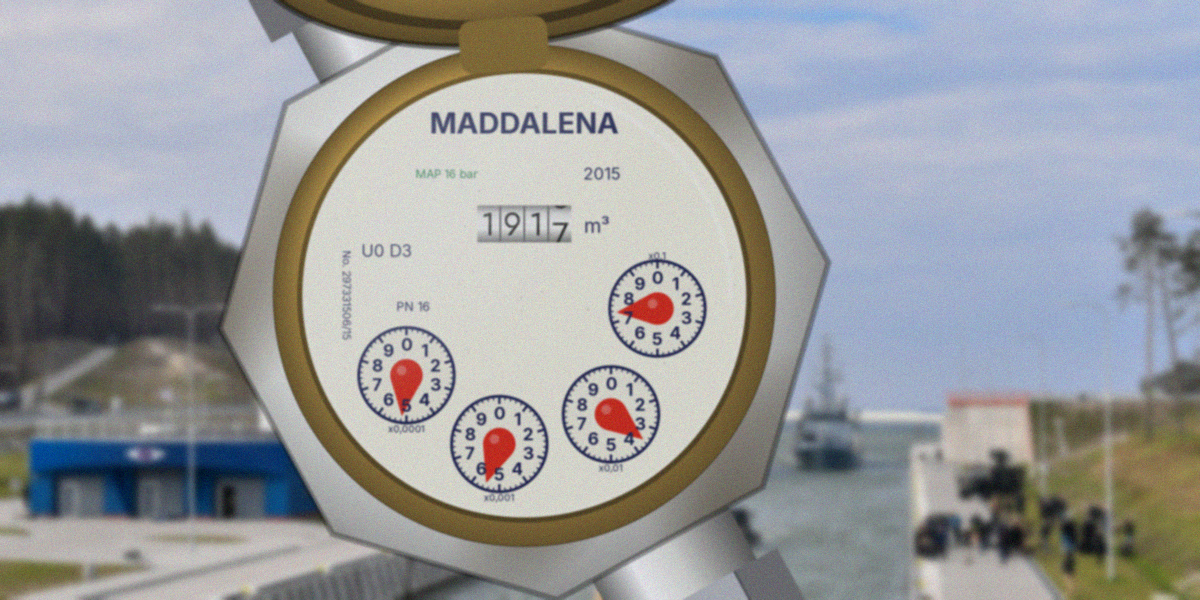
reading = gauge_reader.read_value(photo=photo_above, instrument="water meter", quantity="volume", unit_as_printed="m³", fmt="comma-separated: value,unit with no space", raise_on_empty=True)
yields 1916.7355,m³
